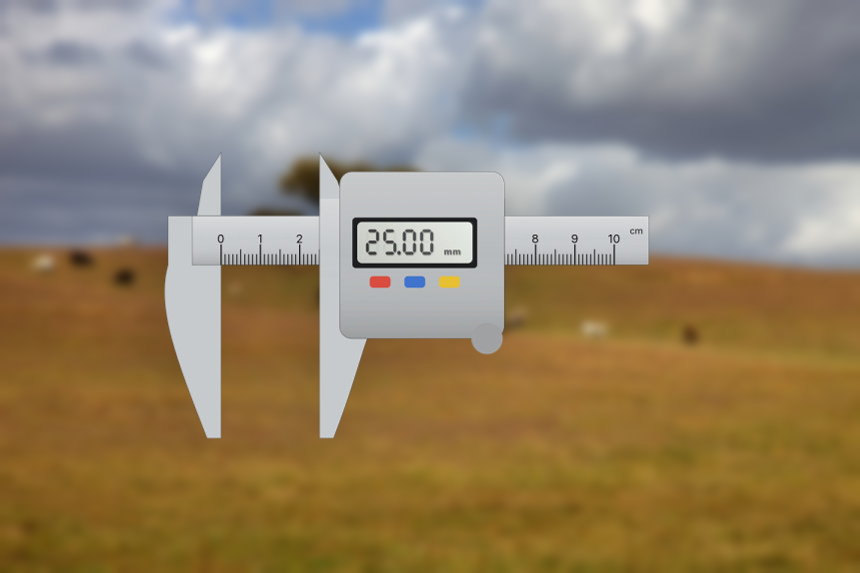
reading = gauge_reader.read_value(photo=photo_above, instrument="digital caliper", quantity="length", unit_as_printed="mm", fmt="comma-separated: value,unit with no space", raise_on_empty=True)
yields 25.00,mm
